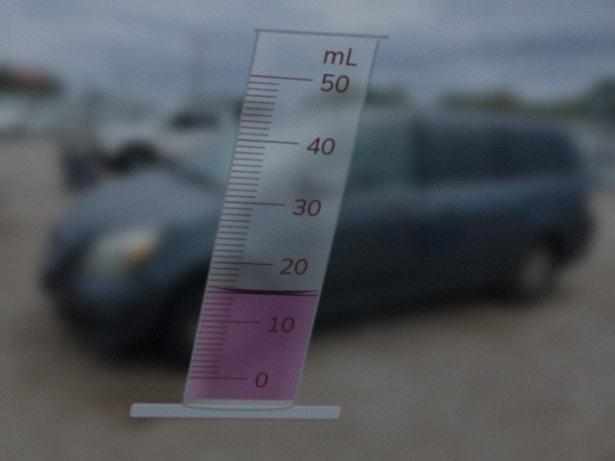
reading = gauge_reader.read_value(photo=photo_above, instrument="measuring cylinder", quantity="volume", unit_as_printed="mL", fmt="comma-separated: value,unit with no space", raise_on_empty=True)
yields 15,mL
